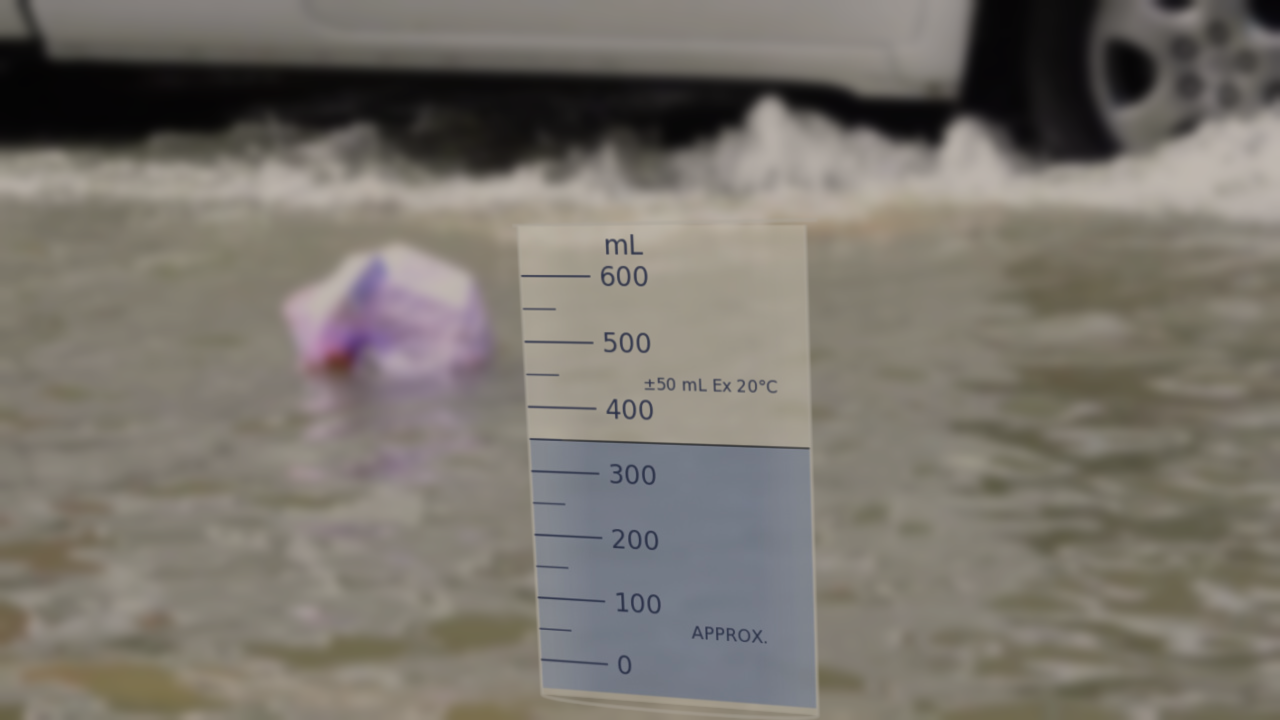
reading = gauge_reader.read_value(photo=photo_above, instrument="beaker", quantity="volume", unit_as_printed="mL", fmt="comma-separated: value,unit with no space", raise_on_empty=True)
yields 350,mL
